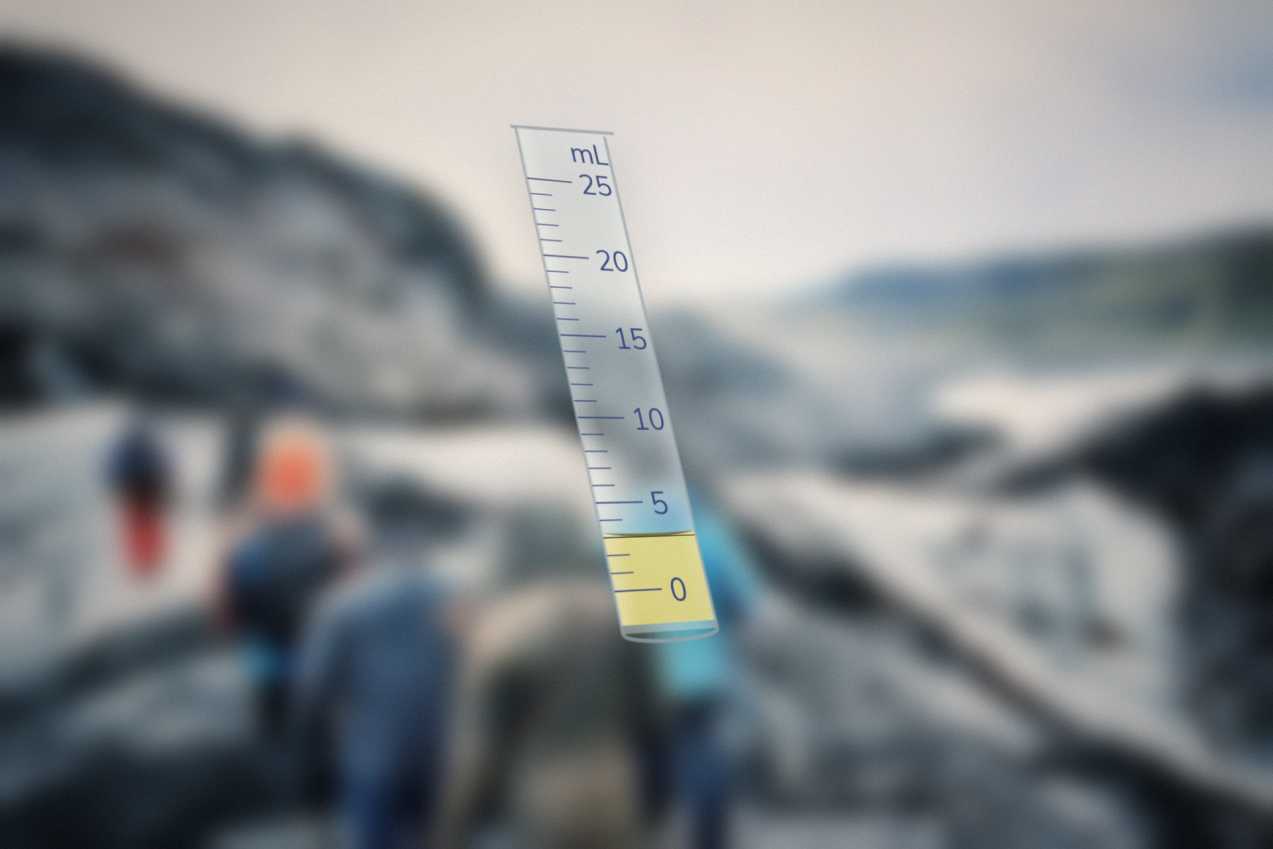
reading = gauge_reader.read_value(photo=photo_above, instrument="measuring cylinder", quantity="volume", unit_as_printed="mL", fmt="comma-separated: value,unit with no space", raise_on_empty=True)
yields 3,mL
